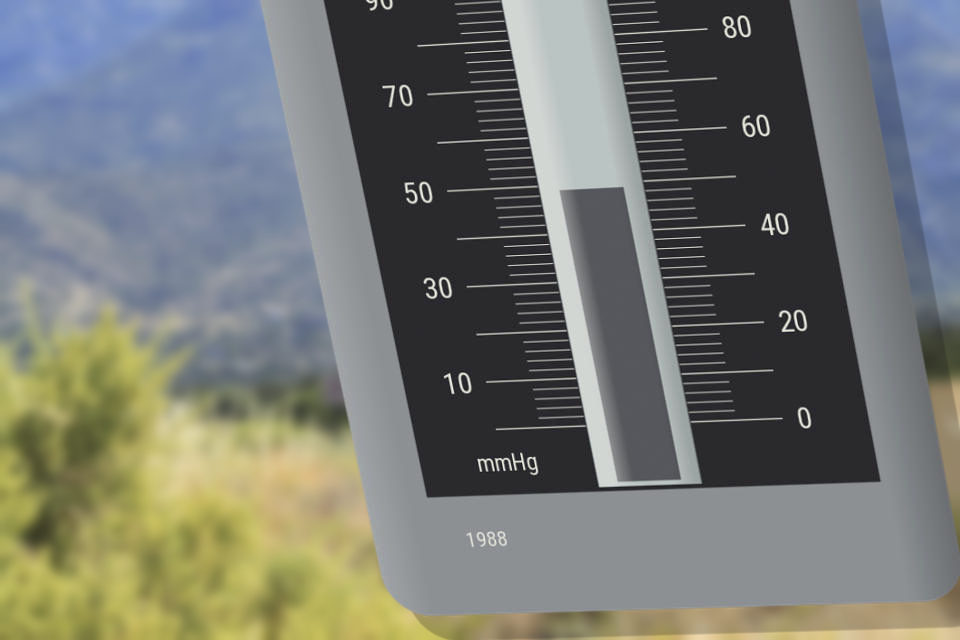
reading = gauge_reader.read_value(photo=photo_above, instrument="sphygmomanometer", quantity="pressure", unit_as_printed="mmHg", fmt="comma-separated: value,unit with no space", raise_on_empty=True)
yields 49,mmHg
